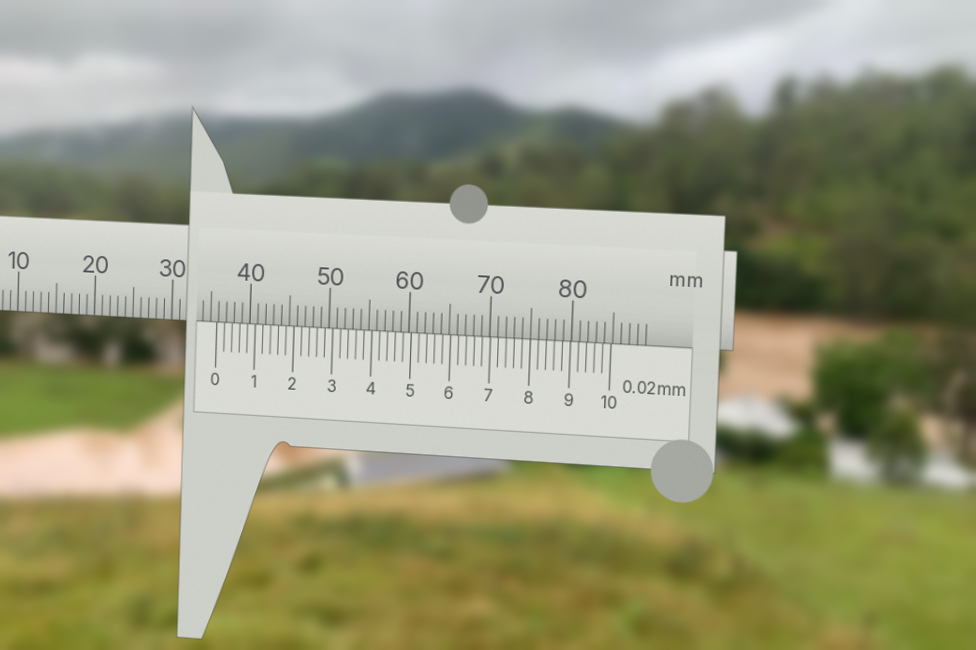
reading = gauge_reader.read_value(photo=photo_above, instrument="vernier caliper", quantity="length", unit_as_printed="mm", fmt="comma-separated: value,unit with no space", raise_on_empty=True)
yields 35.8,mm
